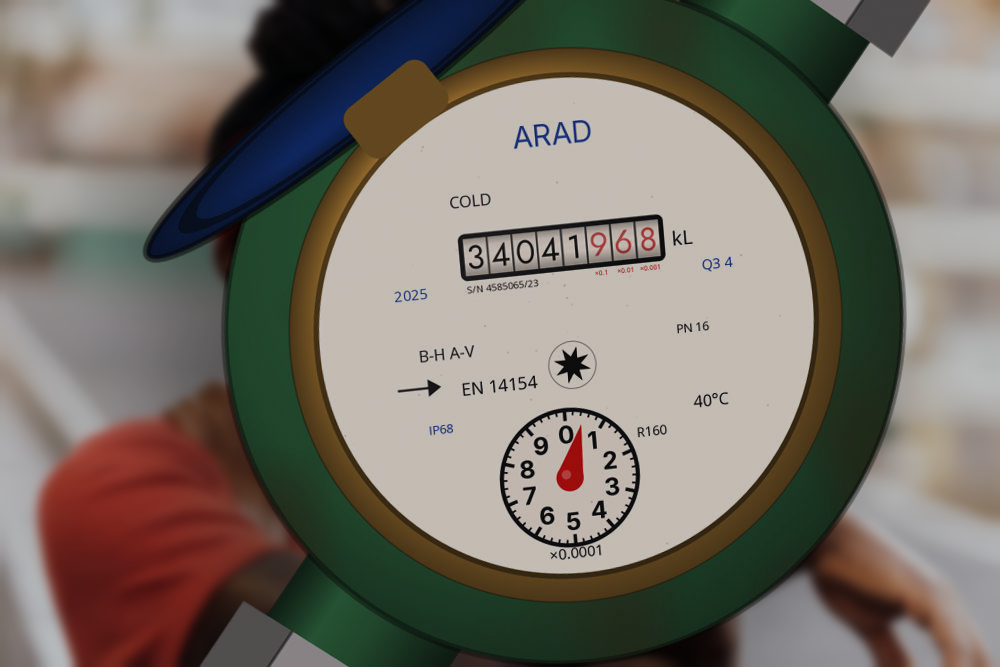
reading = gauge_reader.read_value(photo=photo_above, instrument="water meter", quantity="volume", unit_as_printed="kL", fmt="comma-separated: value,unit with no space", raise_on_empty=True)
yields 34041.9680,kL
